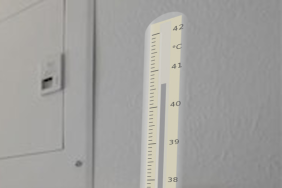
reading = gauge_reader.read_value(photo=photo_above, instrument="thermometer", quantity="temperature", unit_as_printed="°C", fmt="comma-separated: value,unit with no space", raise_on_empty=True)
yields 40.6,°C
